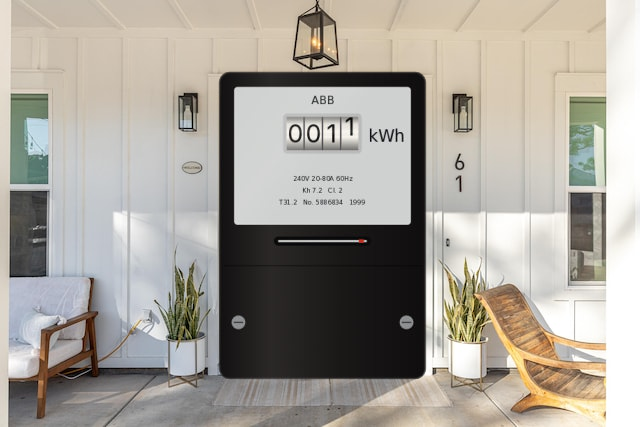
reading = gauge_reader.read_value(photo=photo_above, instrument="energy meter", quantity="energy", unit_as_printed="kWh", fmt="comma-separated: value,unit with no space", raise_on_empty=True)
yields 11,kWh
